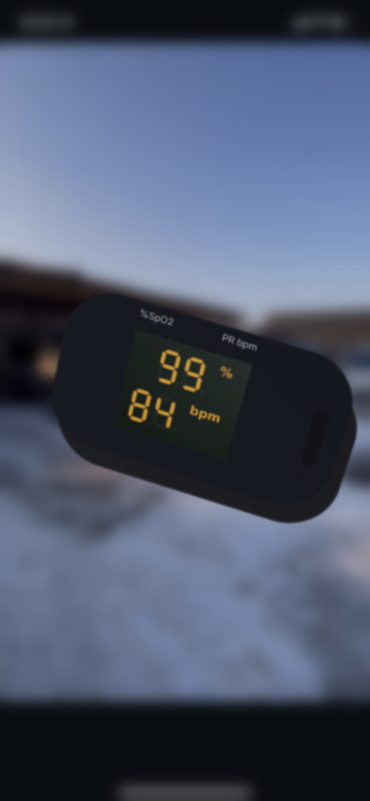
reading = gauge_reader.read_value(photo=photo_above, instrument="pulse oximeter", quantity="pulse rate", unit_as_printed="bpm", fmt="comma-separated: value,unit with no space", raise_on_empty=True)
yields 84,bpm
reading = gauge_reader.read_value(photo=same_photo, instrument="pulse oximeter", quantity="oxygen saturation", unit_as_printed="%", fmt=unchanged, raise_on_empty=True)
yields 99,%
